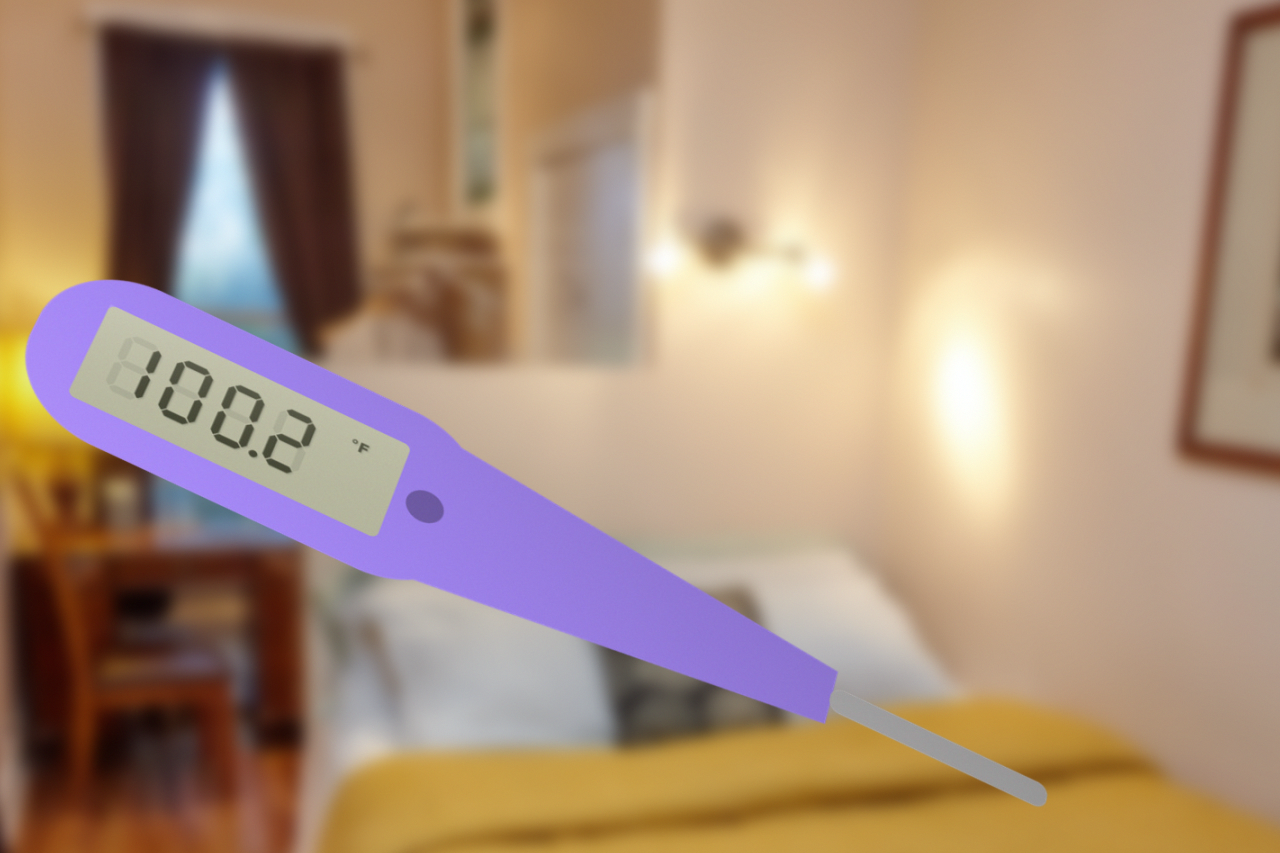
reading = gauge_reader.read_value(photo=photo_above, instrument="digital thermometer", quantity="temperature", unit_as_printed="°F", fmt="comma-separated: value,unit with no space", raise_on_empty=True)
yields 100.2,°F
